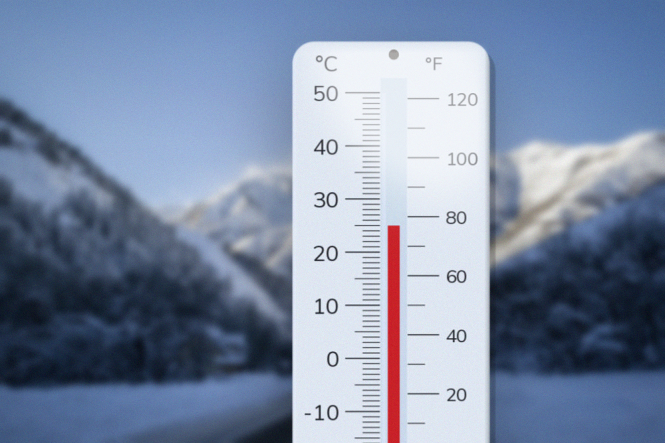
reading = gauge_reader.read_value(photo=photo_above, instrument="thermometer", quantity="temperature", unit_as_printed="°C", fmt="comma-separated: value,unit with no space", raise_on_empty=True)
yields 25,°C
